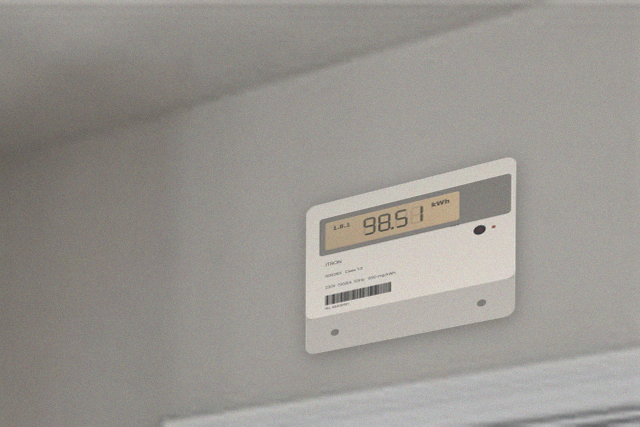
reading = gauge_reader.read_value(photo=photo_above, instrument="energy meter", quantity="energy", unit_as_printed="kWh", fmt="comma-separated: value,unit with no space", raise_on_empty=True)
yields 98.51,kWh
